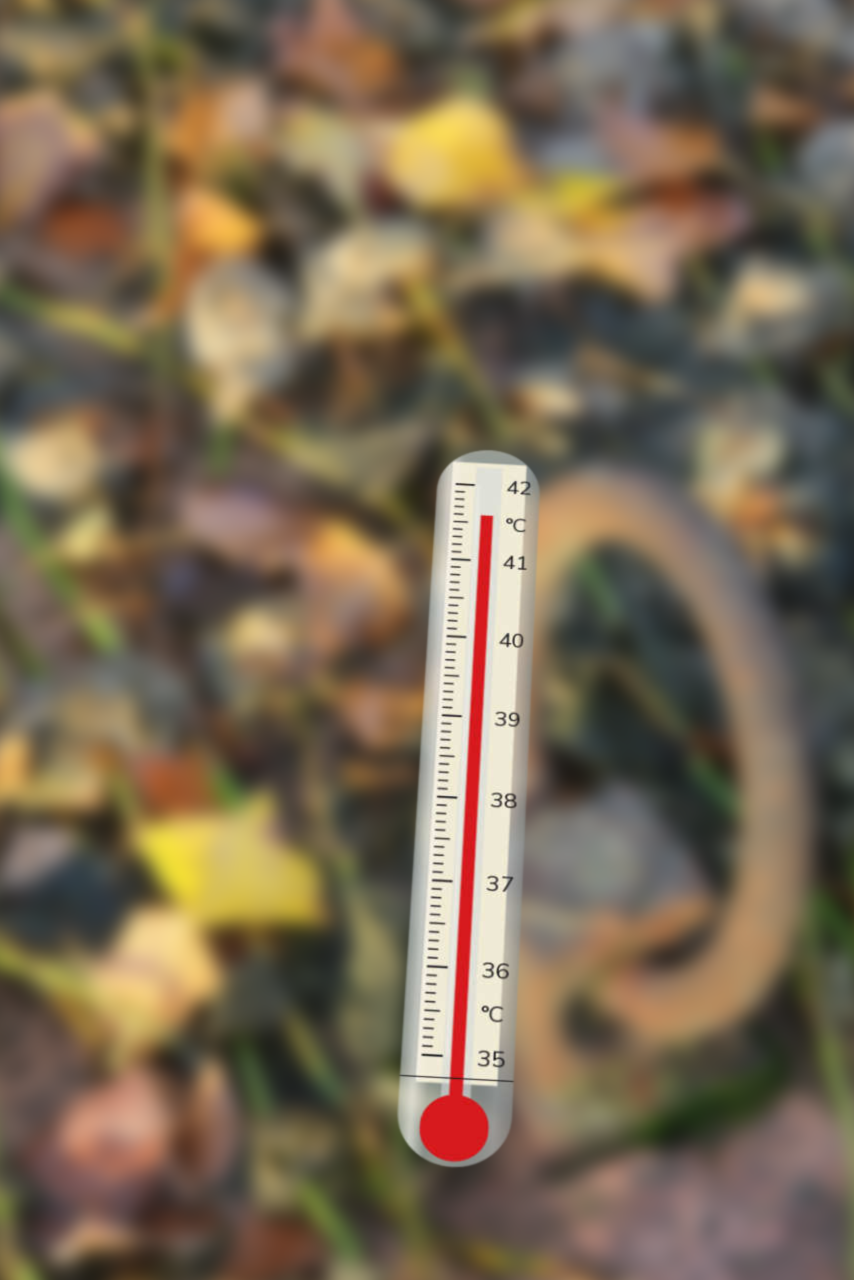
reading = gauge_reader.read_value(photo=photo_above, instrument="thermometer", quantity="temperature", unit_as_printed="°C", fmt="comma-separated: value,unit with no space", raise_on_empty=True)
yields 41.6,°C
